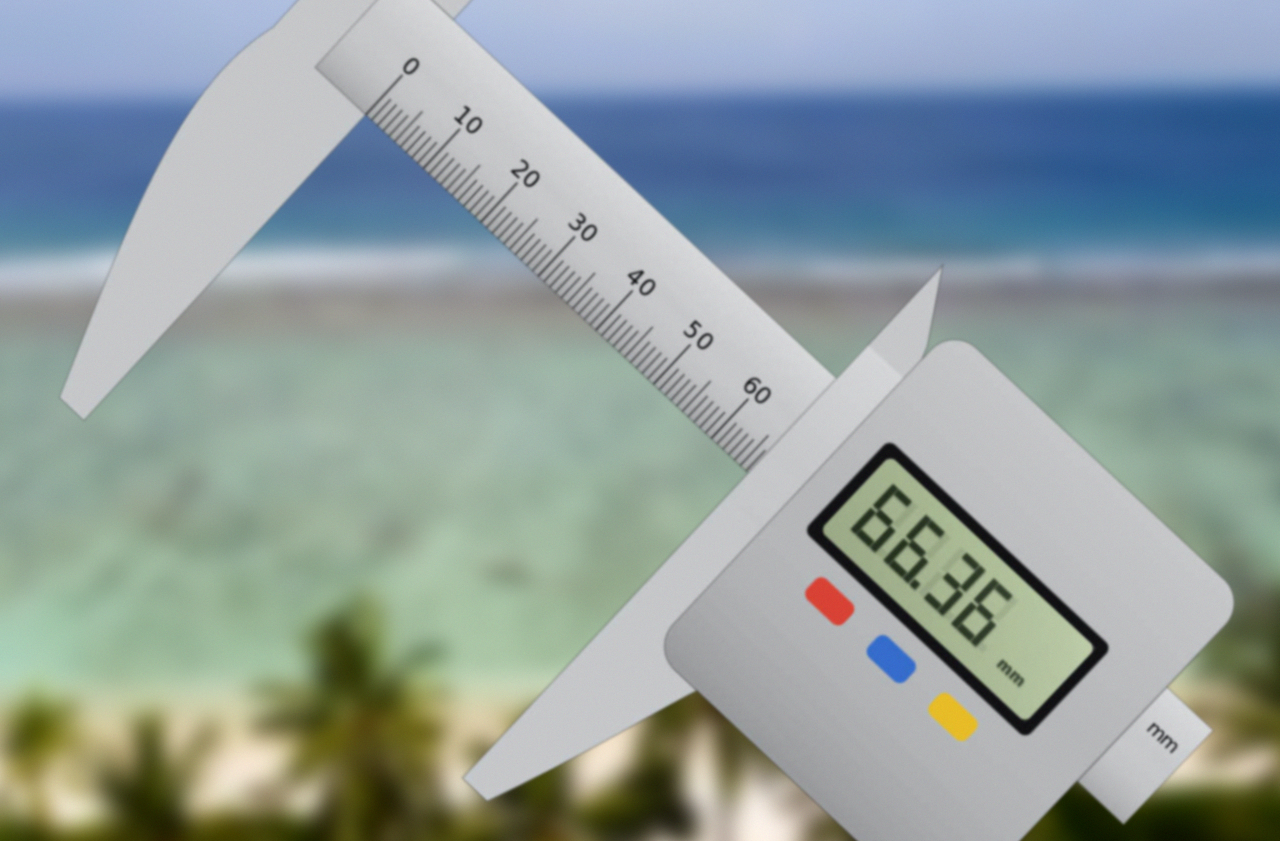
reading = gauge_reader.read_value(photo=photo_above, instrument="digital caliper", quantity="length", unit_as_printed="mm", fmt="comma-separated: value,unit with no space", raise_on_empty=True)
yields 66.36,mm
